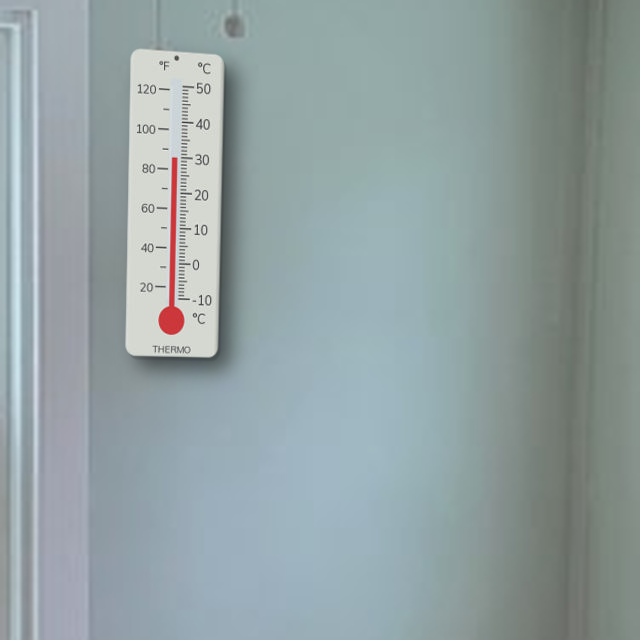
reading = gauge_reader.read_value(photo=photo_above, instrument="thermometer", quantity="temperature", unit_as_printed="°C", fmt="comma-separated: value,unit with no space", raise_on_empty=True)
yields 30,°C
